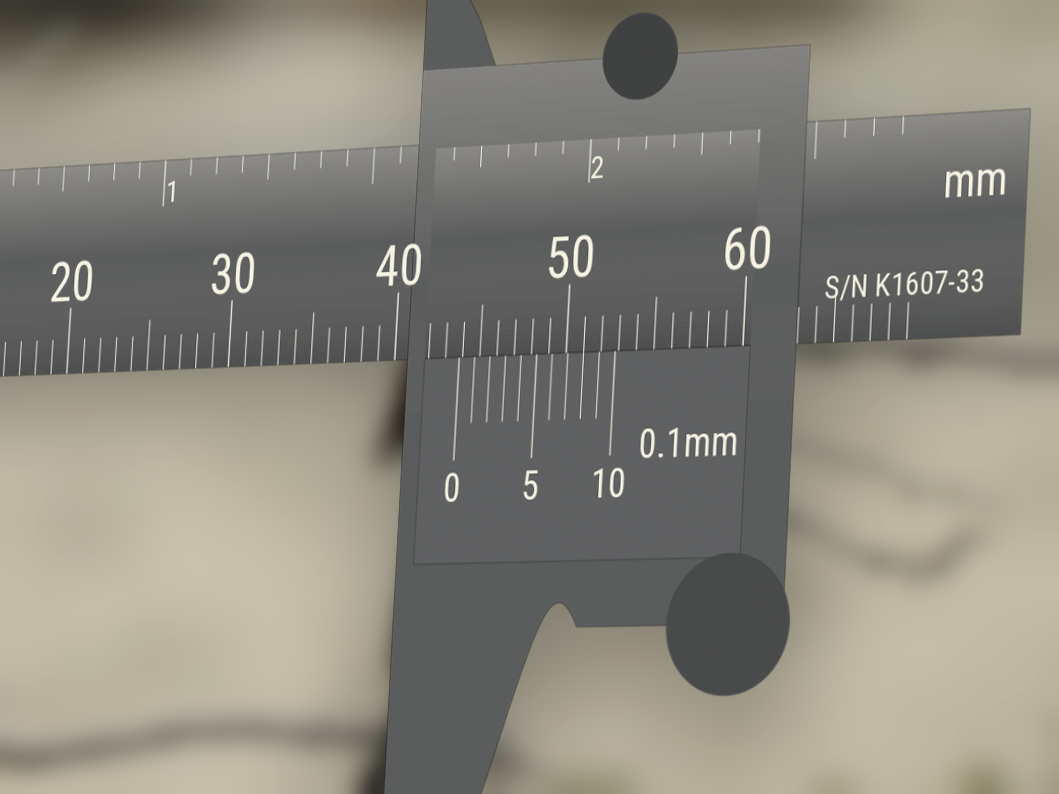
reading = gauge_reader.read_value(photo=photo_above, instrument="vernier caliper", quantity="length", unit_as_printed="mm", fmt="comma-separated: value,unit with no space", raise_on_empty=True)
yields 43.8,mm
